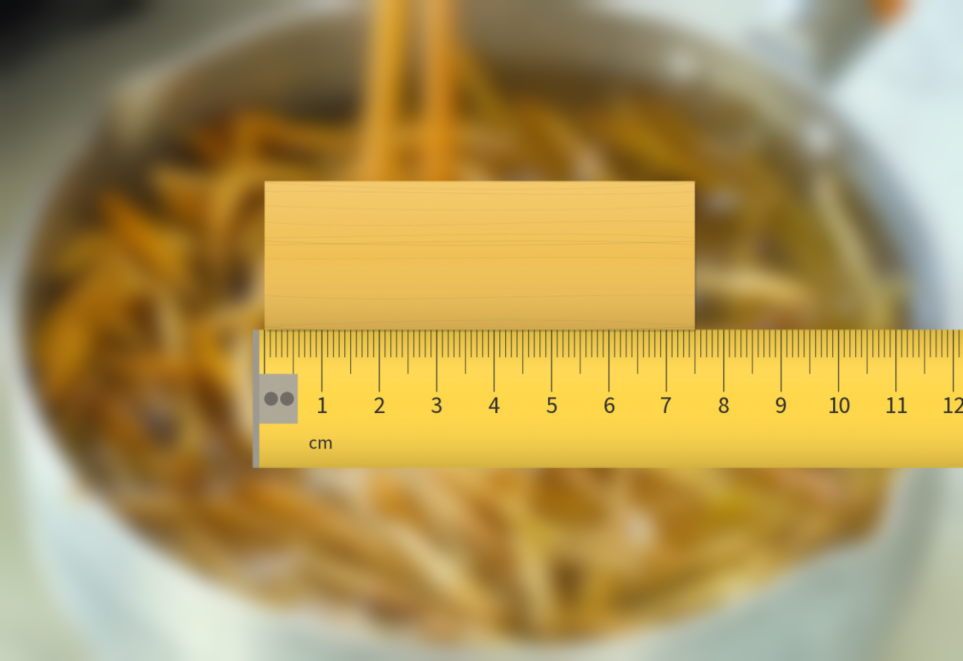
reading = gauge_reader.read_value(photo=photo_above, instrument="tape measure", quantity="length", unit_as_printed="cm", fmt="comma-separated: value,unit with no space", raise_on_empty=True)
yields 7.5,cm
